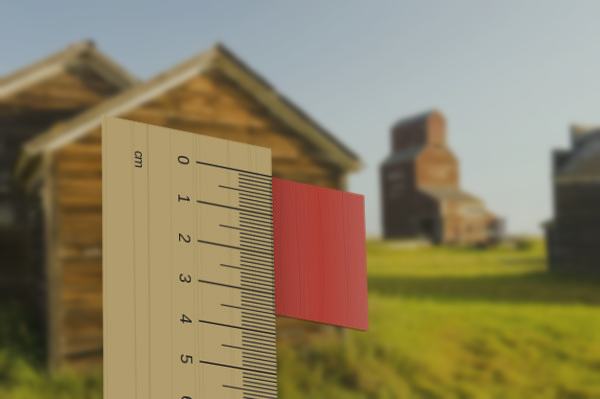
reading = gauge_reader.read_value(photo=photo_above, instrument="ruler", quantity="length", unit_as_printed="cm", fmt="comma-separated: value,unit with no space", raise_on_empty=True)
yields 3.5,cm
